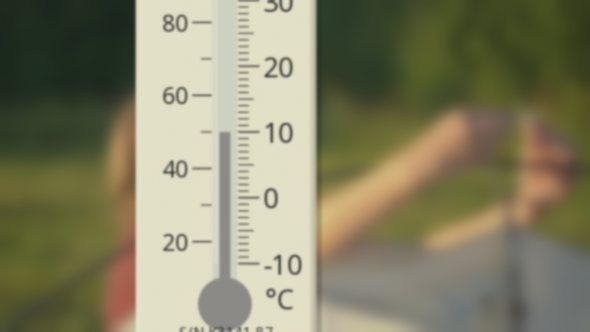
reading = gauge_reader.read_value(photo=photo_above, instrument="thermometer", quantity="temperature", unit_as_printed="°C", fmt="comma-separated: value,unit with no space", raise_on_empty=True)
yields 10,°C
